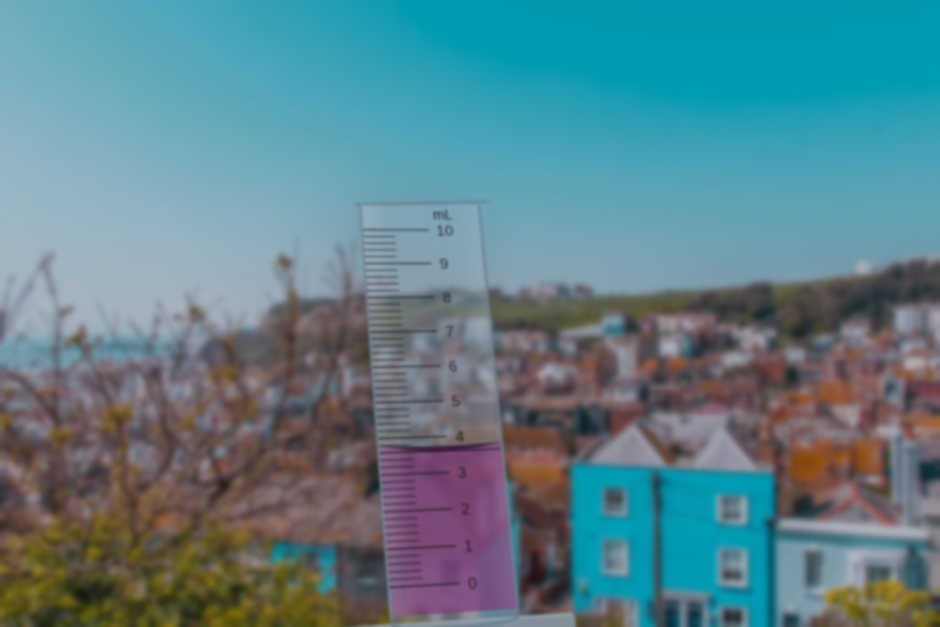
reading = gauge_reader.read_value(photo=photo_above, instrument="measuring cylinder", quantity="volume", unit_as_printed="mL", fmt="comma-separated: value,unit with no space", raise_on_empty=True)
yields 3.6,mL
